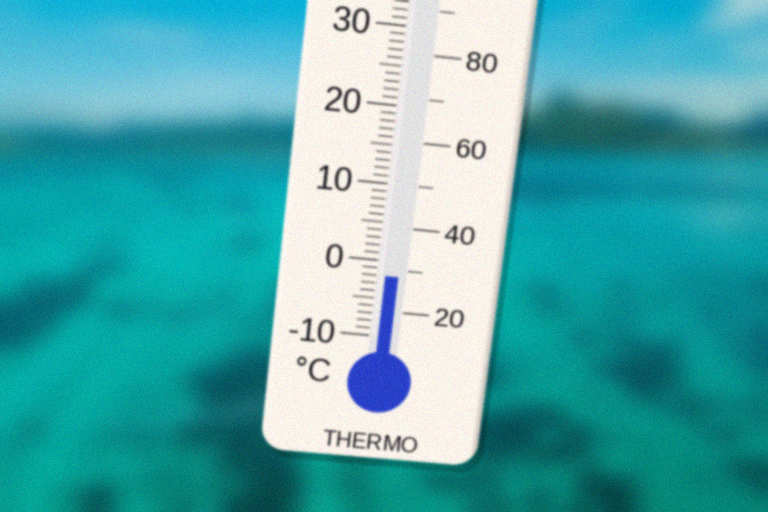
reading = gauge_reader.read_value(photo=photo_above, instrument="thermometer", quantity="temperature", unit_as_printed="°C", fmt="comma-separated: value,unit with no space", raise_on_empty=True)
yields -2,°C
